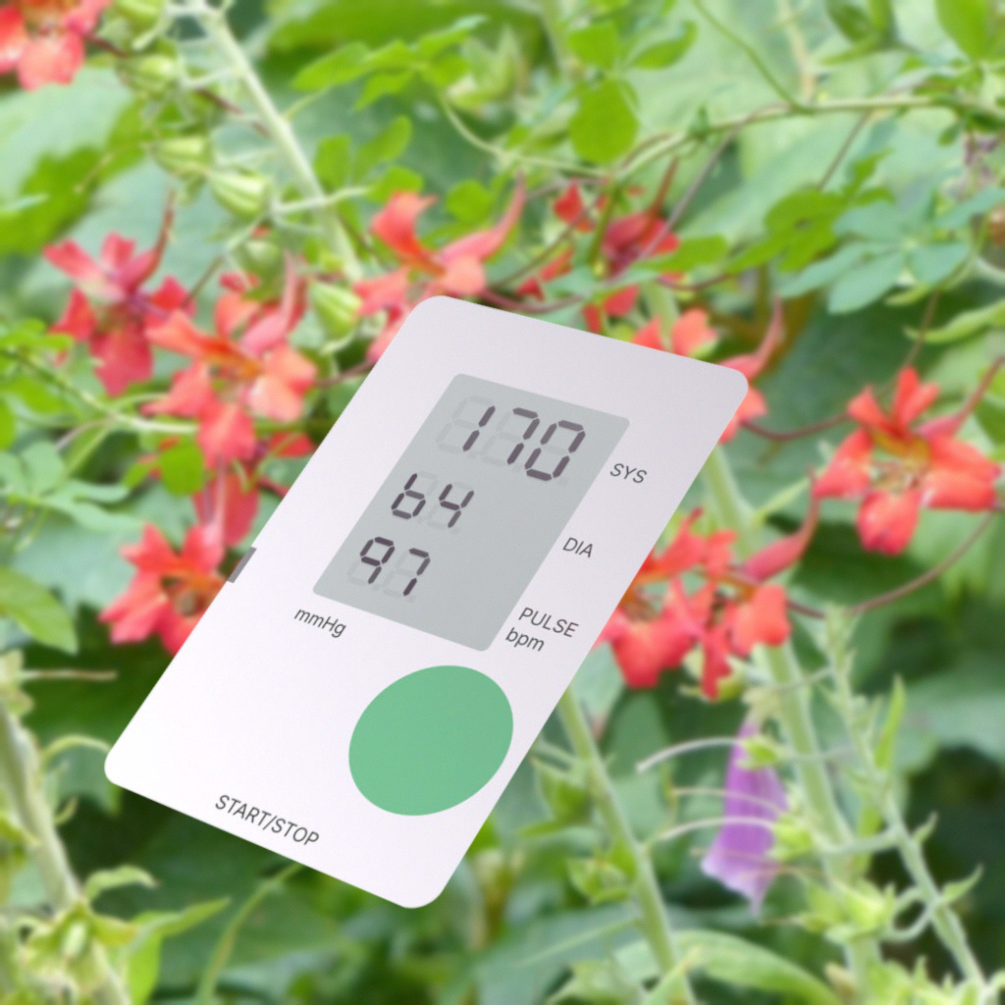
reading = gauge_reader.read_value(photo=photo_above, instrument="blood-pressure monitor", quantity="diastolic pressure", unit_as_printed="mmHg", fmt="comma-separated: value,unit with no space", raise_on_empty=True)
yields 64,mmHg
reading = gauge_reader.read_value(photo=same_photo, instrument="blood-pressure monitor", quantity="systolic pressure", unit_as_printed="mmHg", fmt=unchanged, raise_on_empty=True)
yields 170,mmHg
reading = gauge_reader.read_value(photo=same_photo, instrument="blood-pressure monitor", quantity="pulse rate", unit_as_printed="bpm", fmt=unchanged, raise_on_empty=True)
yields 97,bpm
